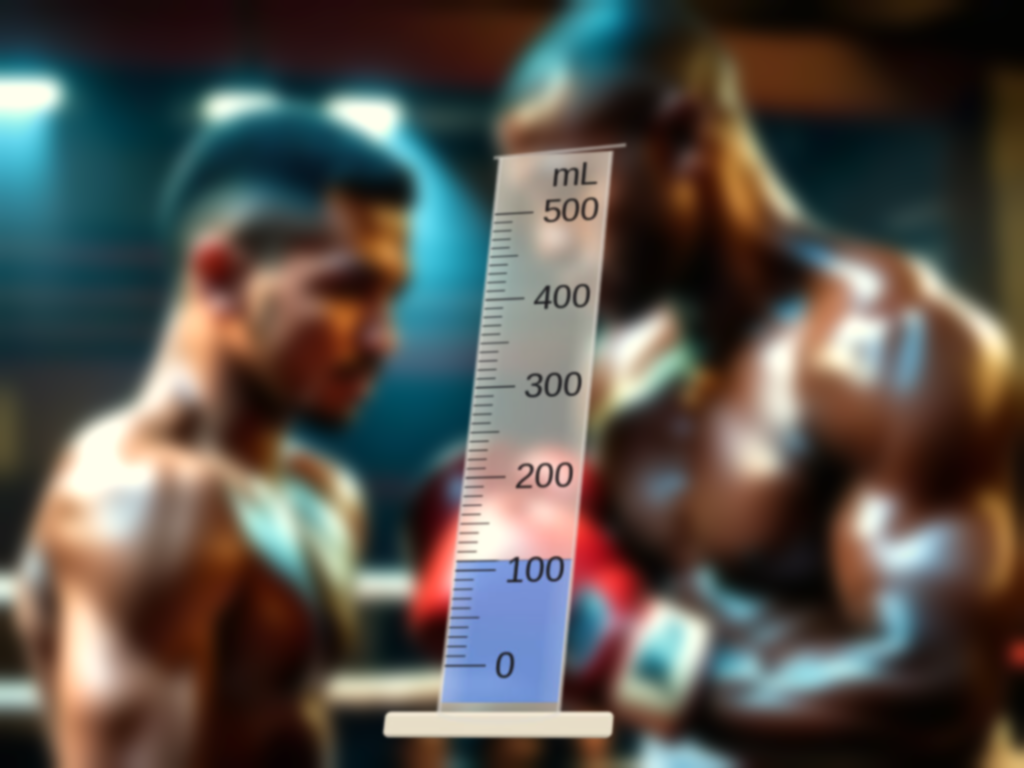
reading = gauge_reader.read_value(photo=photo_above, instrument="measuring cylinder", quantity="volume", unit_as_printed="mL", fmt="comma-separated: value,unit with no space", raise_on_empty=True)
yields 110,mL
